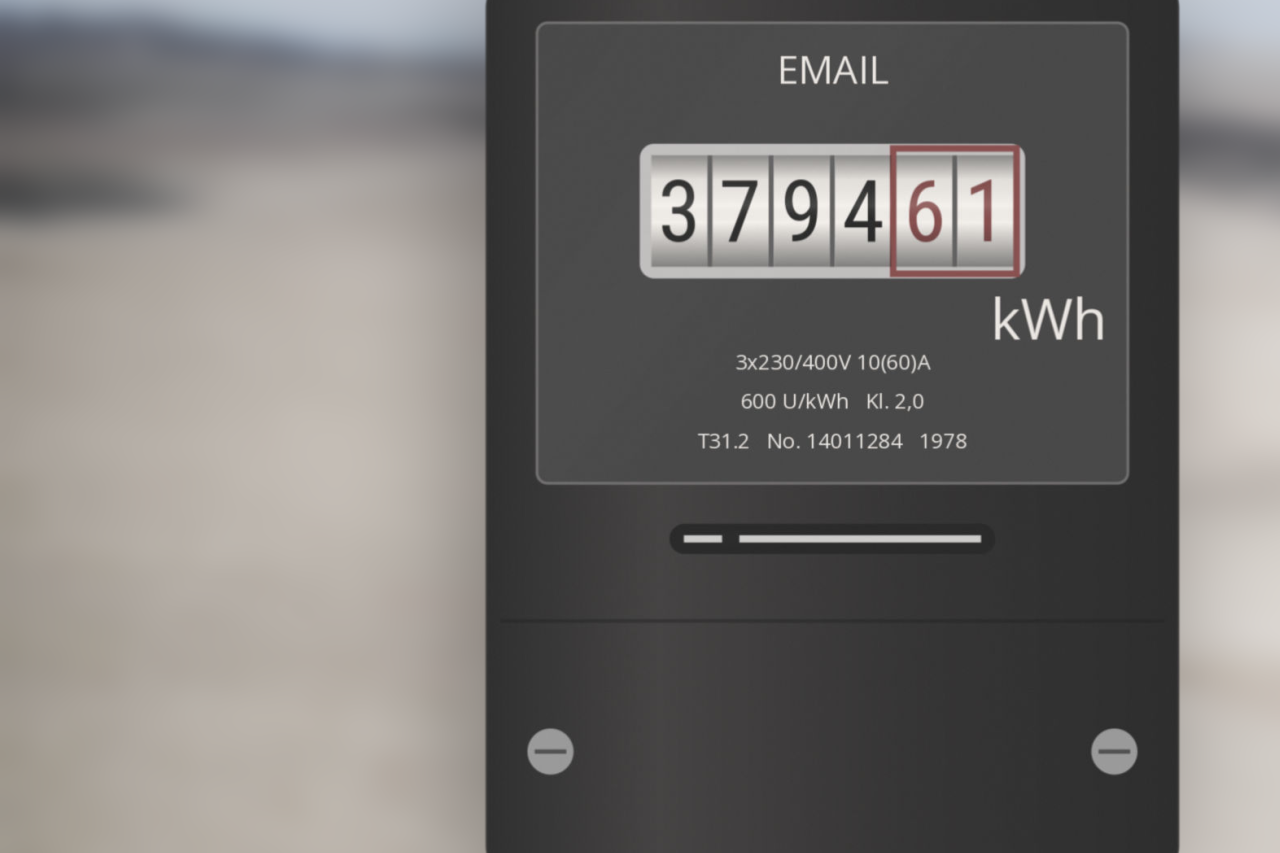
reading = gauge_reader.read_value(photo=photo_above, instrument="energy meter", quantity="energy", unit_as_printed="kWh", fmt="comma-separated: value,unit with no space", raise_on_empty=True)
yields 3794.61,kWh
